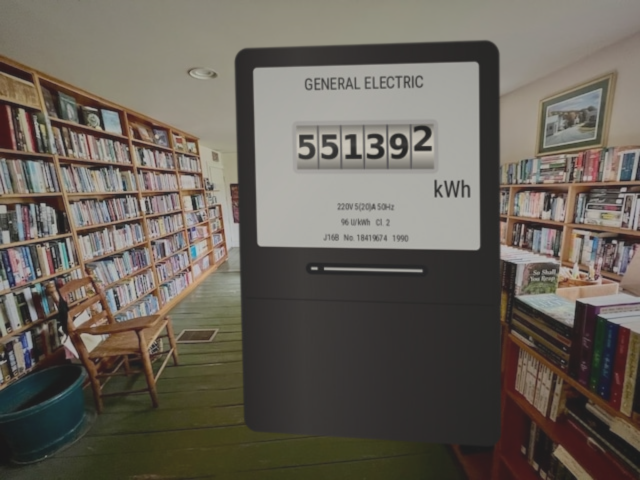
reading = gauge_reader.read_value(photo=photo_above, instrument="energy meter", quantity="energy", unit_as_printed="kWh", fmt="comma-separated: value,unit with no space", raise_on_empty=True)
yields 551392,kWh
